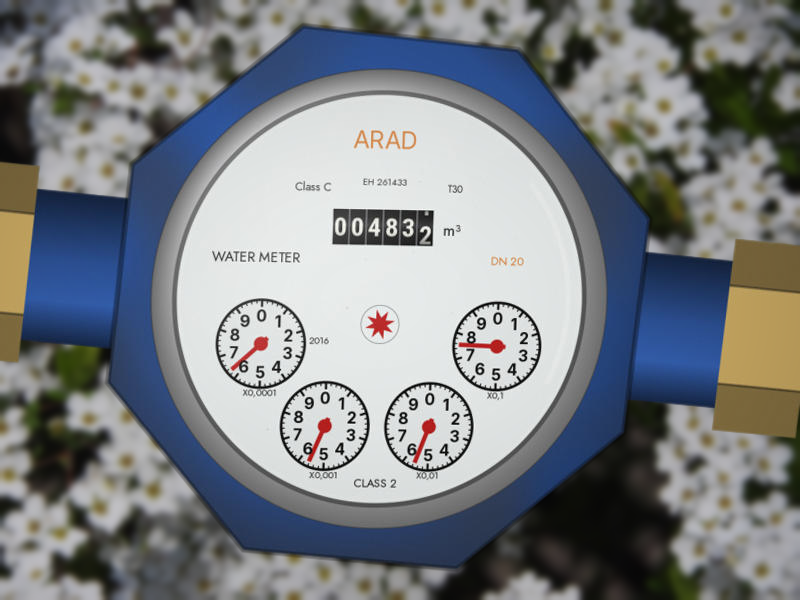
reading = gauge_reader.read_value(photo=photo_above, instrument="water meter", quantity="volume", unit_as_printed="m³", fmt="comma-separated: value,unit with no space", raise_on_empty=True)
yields 4831.7556,m³
